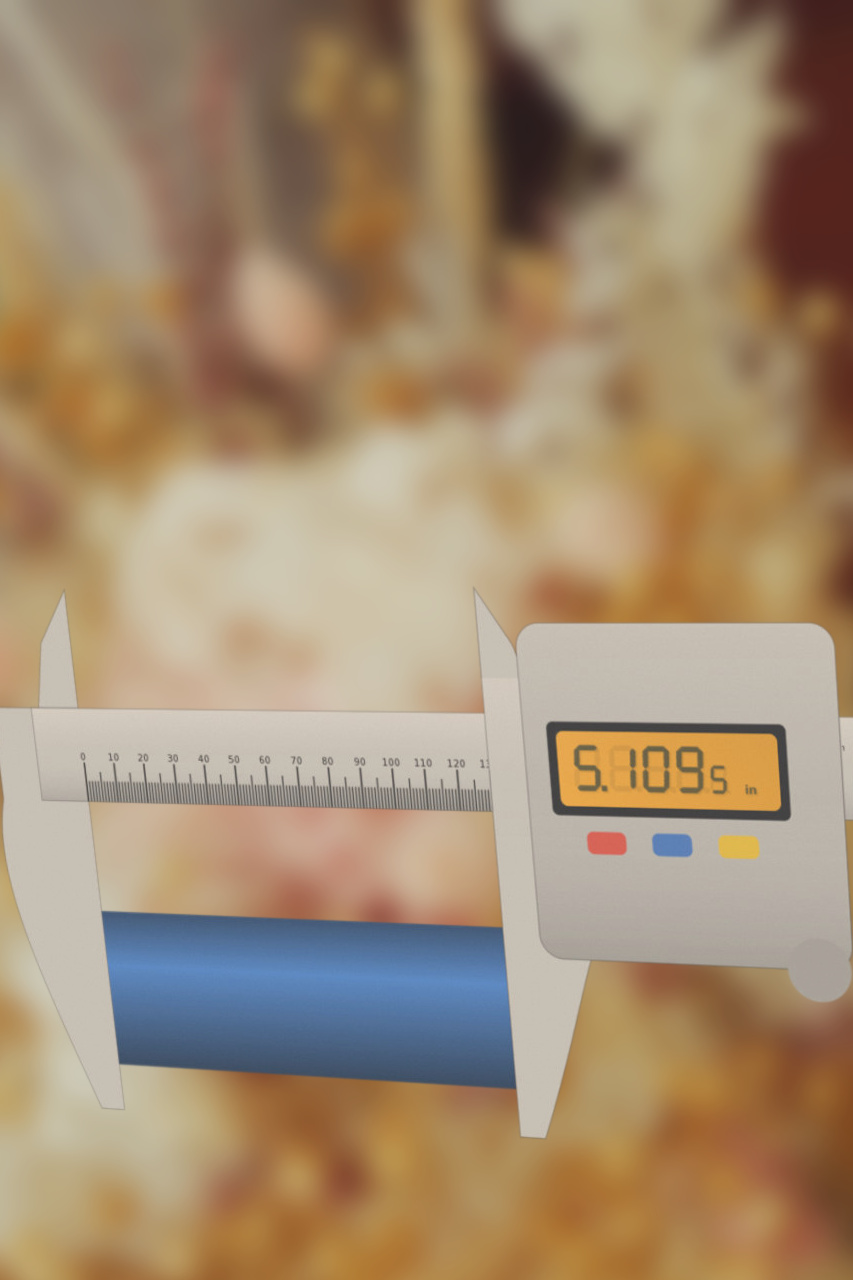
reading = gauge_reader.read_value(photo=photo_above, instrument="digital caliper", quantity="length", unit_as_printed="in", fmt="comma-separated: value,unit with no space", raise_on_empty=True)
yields 5.1095,in
